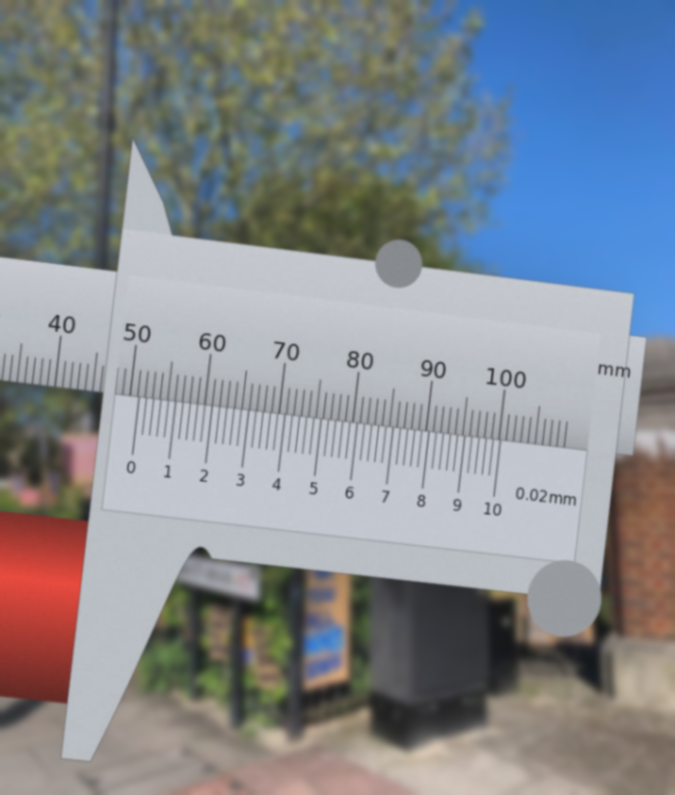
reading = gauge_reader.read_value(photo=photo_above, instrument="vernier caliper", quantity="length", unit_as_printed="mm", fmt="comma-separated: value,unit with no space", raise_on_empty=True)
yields 51.2,mm
